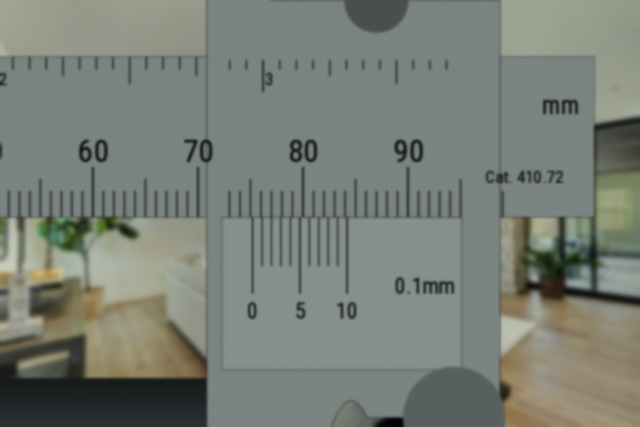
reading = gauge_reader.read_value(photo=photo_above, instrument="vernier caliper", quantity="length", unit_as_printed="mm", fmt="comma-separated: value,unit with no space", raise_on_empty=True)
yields 75.2,mm
